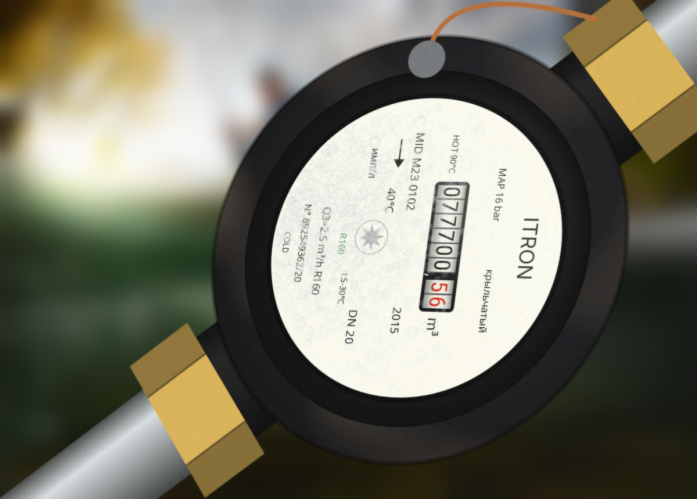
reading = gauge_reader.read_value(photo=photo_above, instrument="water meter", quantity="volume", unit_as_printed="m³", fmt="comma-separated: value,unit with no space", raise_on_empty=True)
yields 77700.56,m³
